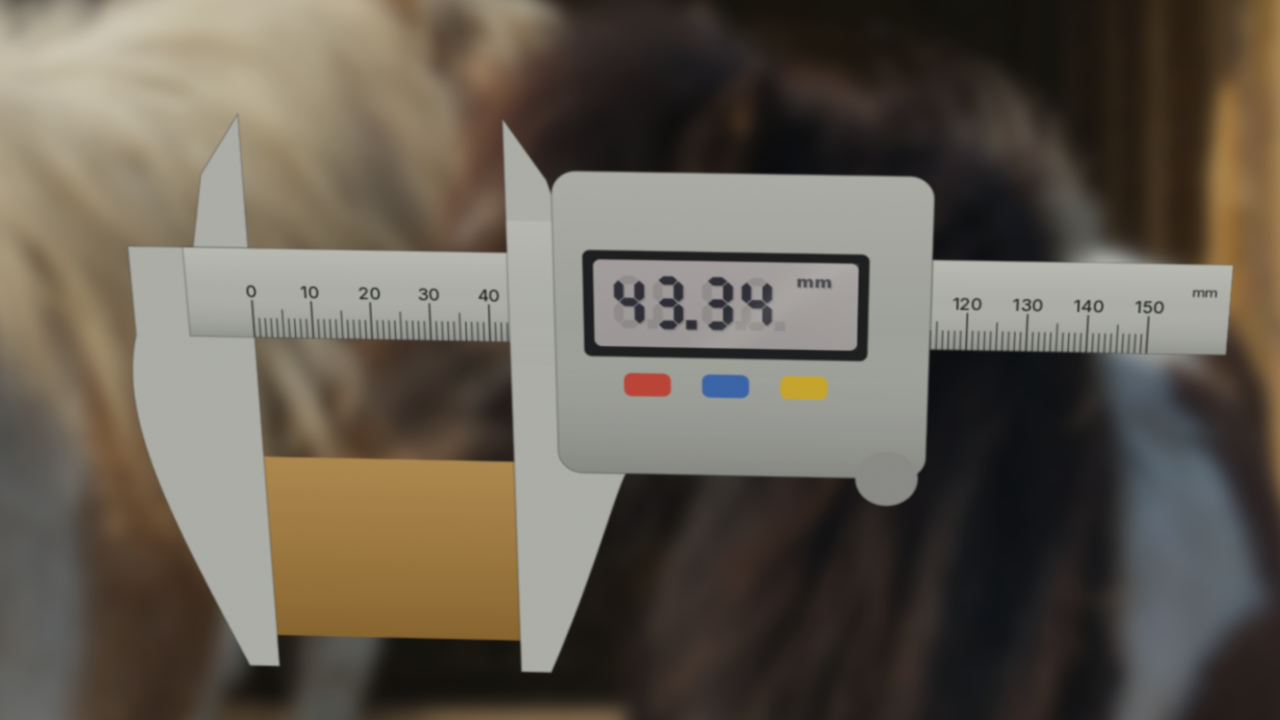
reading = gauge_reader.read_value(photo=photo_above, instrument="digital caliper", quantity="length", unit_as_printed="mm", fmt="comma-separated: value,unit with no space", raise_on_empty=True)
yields 43.34,mm
